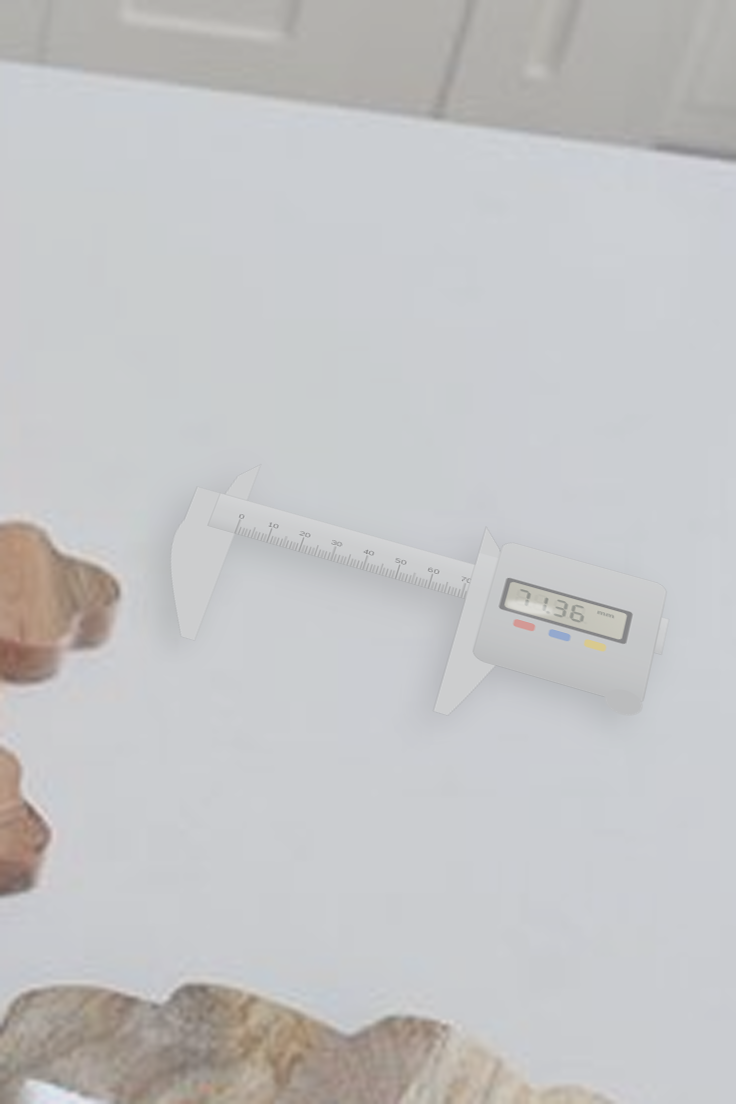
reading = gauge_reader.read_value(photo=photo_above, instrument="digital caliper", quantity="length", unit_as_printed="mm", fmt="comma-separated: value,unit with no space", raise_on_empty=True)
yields 71.36,mm
